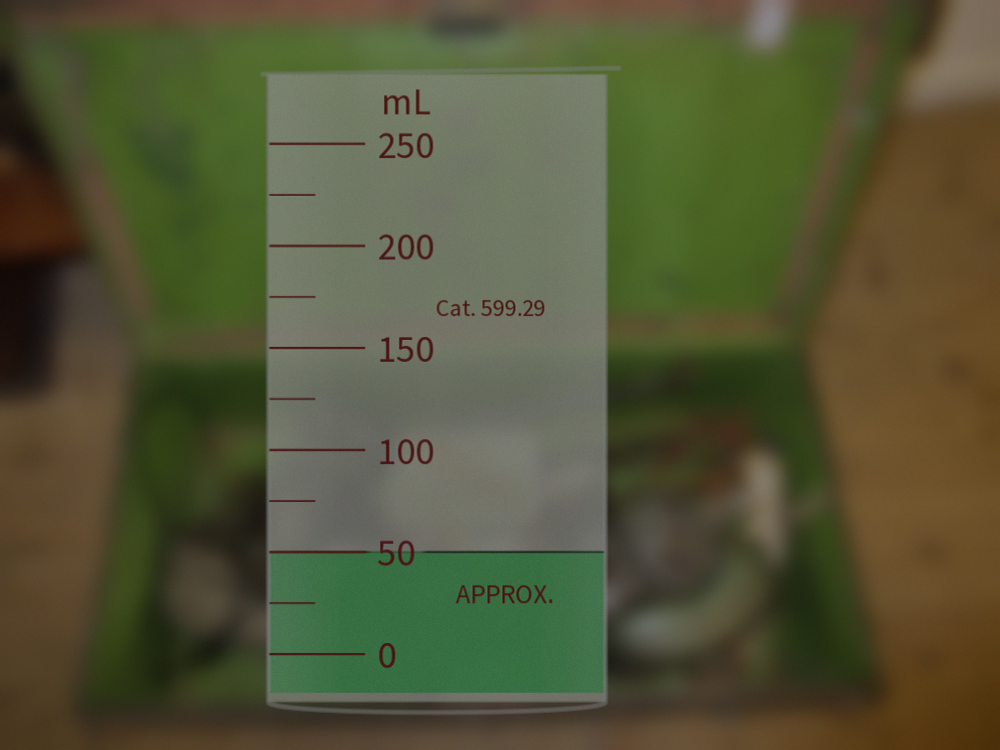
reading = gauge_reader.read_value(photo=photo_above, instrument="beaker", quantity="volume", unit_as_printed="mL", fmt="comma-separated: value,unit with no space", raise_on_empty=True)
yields 50,mL
